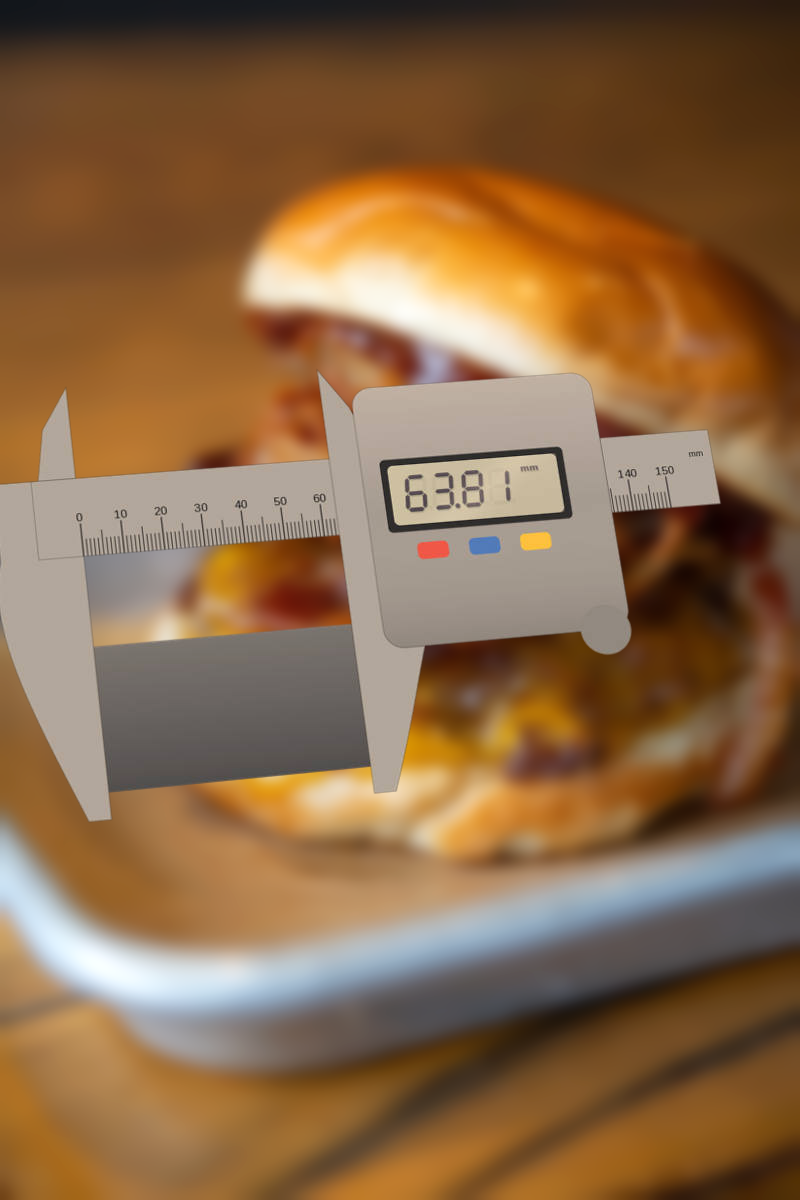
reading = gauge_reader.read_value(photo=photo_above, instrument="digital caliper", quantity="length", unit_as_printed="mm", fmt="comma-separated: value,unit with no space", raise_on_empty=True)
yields 63.81,mm
